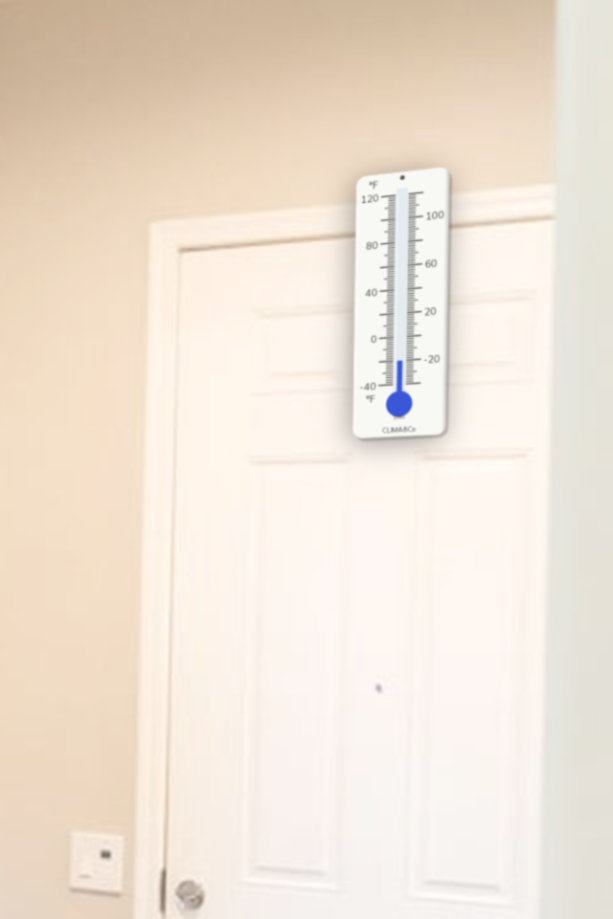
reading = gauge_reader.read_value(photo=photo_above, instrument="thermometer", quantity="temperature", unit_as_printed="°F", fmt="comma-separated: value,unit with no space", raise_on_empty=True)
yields -20,°F
